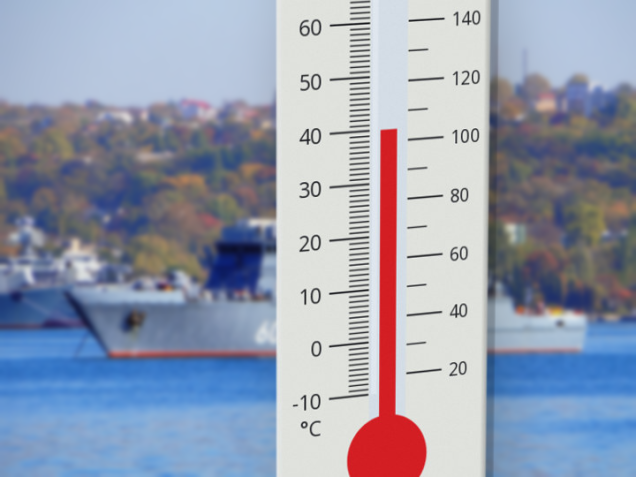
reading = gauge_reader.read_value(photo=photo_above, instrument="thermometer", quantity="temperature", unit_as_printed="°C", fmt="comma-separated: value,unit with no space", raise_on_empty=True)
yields 40,°C
